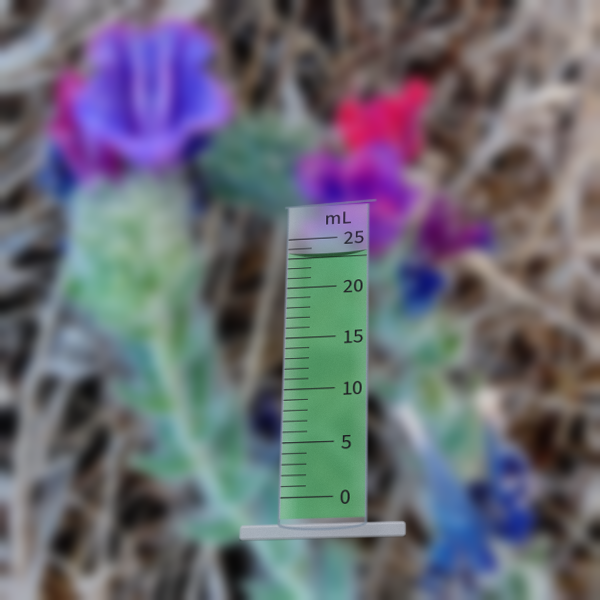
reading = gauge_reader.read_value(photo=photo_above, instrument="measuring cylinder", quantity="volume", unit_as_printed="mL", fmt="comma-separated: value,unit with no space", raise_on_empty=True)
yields 23,mL
